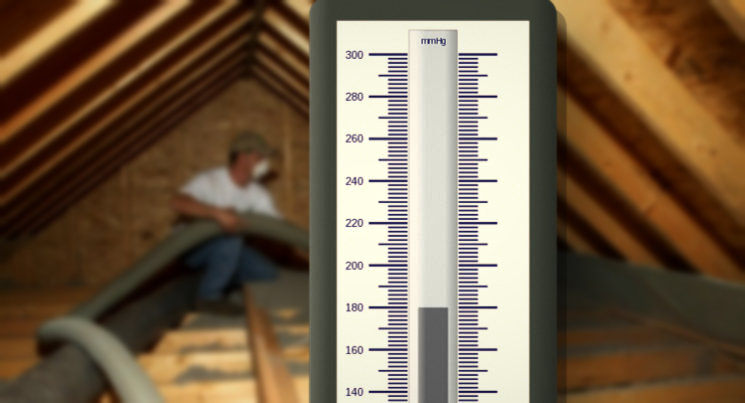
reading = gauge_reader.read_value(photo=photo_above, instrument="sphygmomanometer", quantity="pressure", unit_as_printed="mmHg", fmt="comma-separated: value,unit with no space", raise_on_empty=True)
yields 180,mmHg
